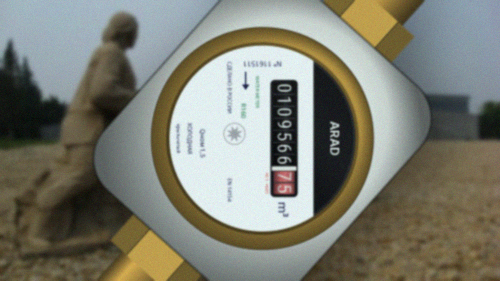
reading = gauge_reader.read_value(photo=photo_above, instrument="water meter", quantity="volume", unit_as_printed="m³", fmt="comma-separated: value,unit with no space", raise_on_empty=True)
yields 109566.75,m³
